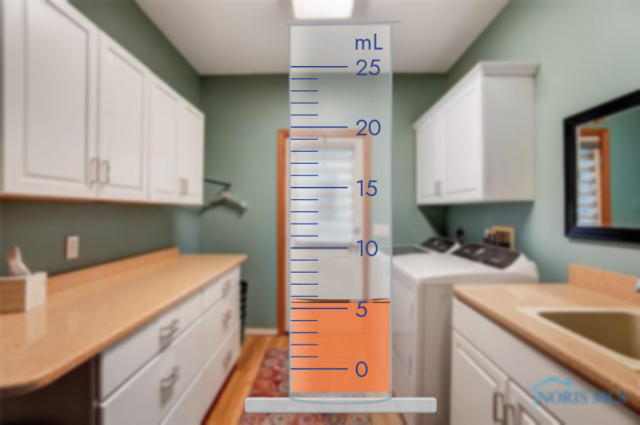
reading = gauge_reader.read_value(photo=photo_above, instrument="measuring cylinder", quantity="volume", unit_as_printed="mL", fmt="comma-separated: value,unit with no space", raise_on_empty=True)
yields 5.5,mL
